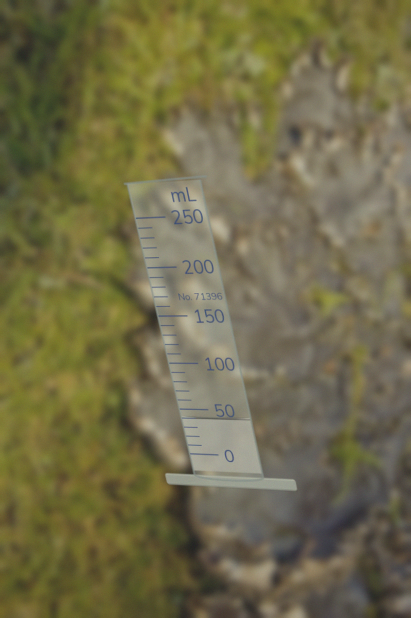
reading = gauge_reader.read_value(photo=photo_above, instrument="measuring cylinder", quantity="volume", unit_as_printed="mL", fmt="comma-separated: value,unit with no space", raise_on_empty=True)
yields 40,mL
